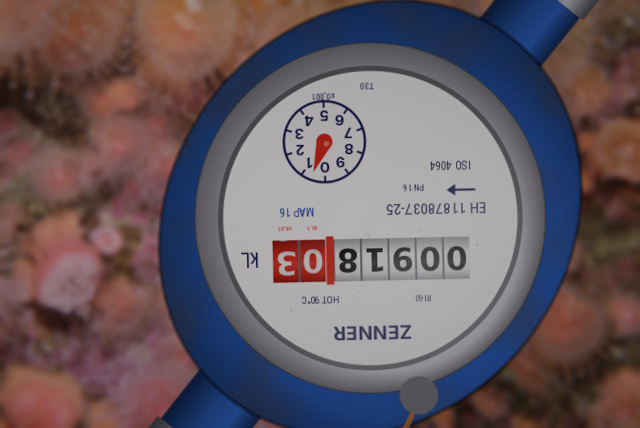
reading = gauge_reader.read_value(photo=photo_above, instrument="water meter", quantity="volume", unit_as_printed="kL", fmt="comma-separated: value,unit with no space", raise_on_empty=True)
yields 918.030,kL
